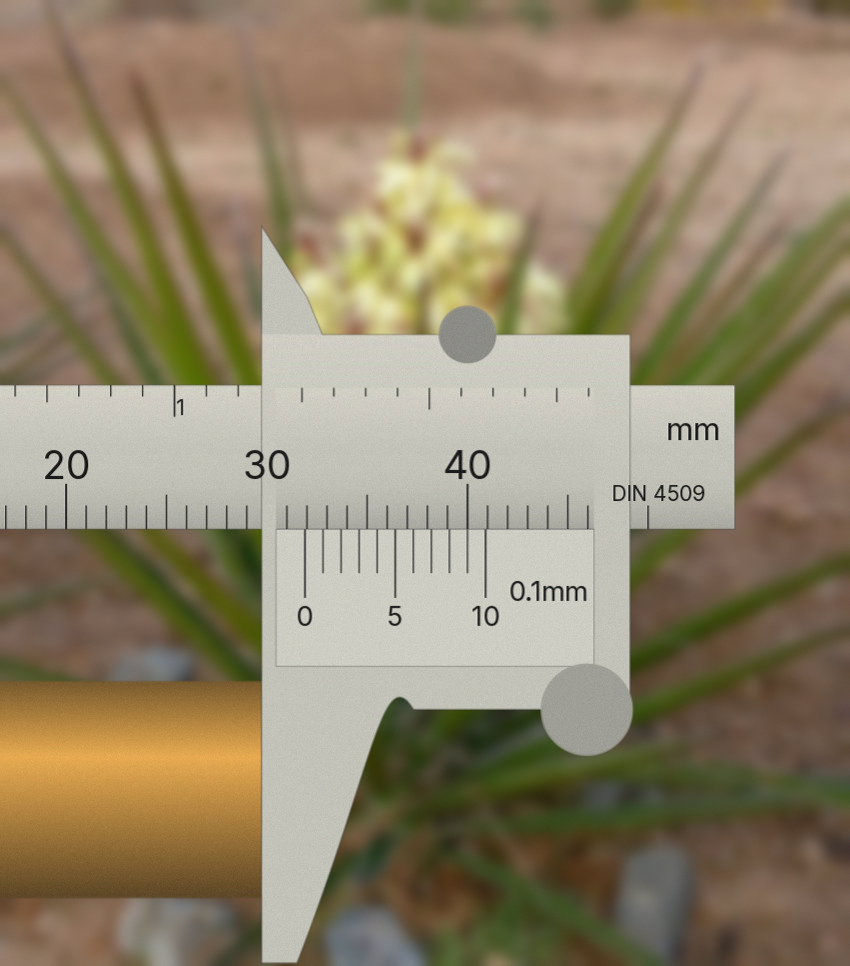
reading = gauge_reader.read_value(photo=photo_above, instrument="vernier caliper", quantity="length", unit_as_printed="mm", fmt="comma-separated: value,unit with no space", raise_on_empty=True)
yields 31.9,mm
